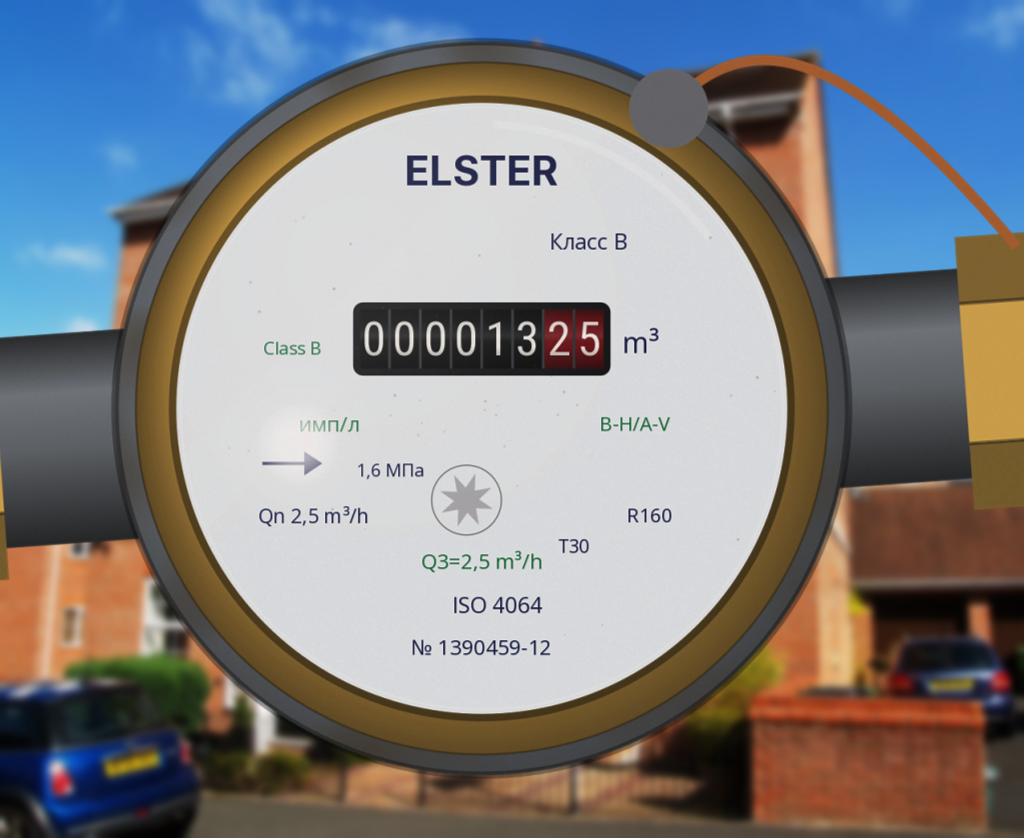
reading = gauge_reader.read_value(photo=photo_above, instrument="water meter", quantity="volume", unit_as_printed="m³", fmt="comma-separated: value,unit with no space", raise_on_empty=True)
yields 13.25,m³
